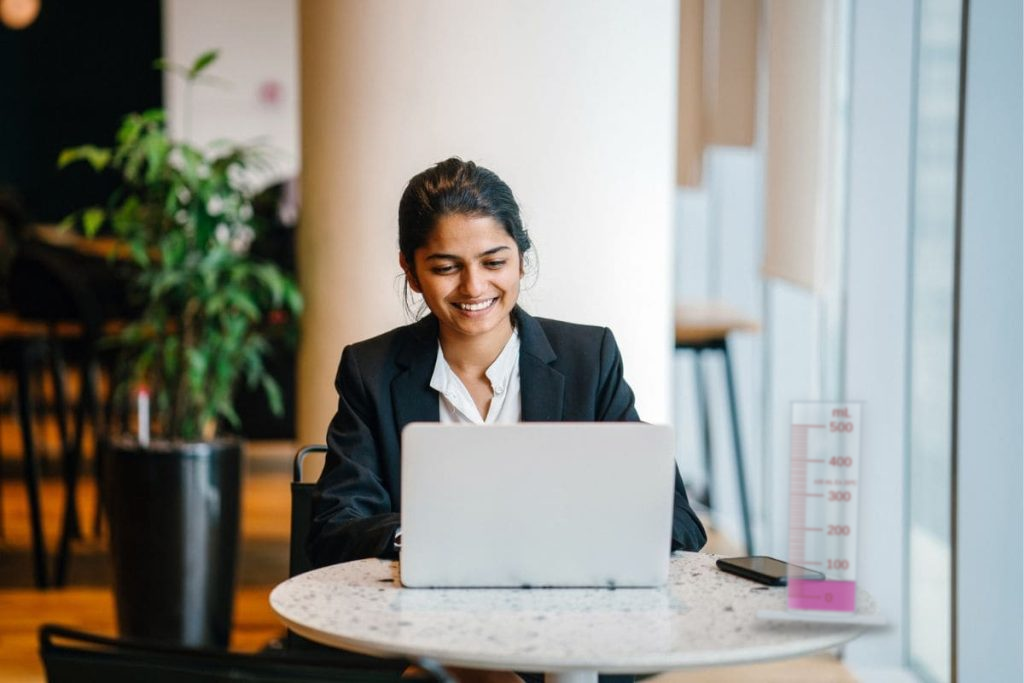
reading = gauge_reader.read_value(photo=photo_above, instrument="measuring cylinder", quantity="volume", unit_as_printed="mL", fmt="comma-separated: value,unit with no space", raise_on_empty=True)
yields 50,mL
